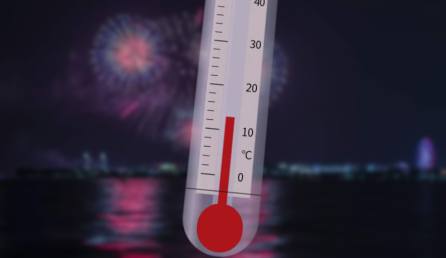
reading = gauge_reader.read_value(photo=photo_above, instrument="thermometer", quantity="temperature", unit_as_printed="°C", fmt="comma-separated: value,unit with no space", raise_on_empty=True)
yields 13,°C
